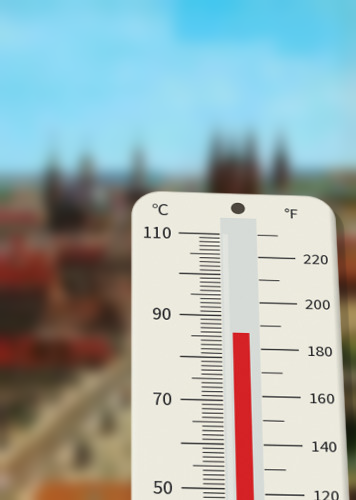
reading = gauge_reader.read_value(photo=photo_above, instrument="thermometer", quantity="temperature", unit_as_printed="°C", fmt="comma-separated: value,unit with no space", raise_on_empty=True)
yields 86,°C
